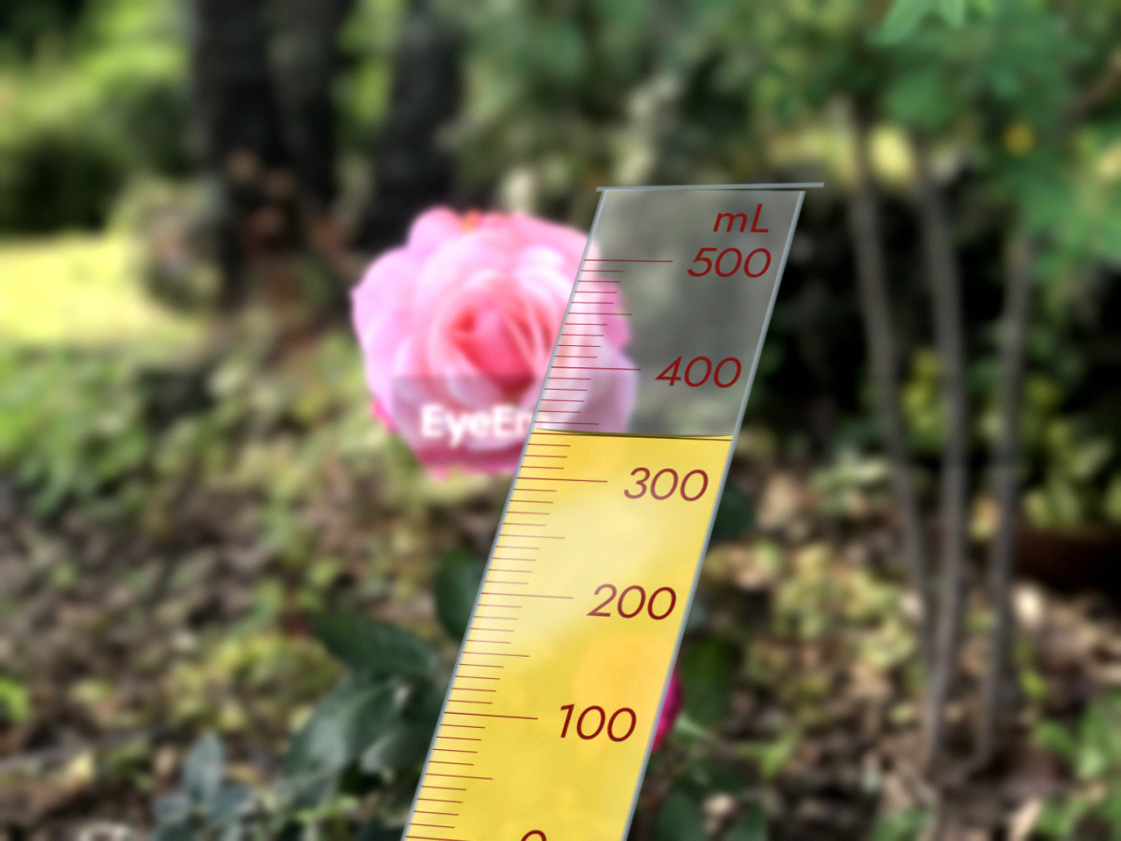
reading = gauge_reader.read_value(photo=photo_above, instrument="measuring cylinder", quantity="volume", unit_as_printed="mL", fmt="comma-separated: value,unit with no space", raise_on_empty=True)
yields 340,mL
